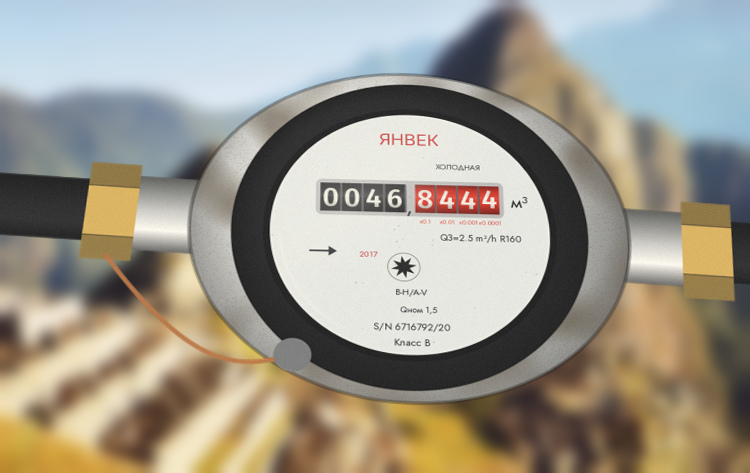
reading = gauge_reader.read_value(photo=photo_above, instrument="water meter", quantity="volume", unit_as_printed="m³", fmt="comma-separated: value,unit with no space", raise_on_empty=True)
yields 46.8444,m³
